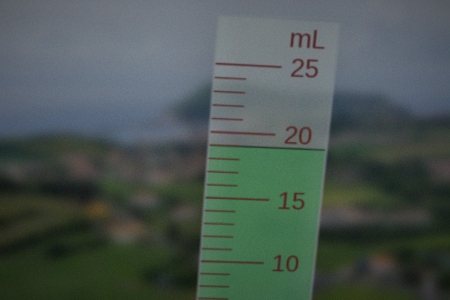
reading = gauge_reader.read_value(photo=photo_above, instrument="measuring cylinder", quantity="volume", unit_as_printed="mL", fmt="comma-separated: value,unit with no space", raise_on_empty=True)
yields 19,mL
